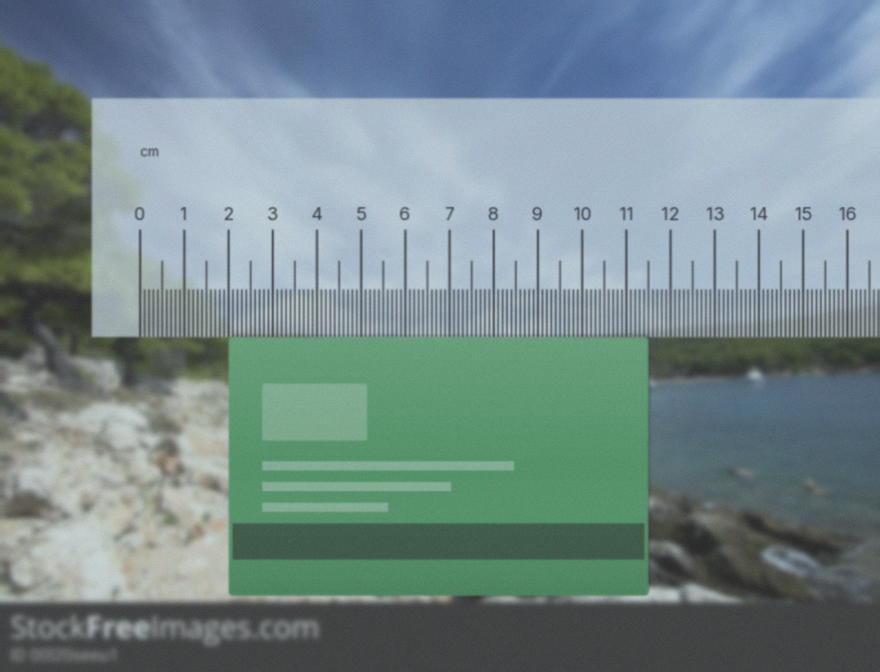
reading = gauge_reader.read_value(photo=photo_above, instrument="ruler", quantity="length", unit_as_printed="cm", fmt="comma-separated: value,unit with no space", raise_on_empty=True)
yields 9.5,cm
